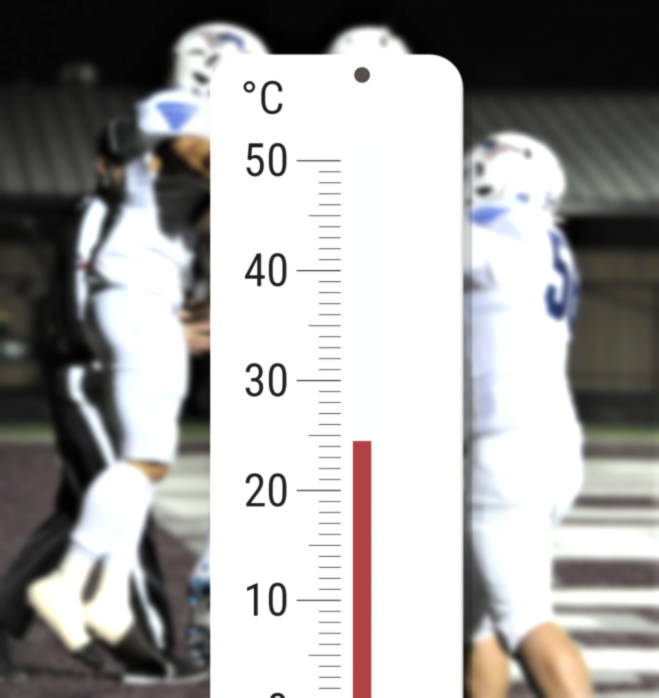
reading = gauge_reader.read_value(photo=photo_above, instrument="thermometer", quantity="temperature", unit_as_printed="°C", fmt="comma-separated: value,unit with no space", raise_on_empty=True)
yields 24.5,°C
